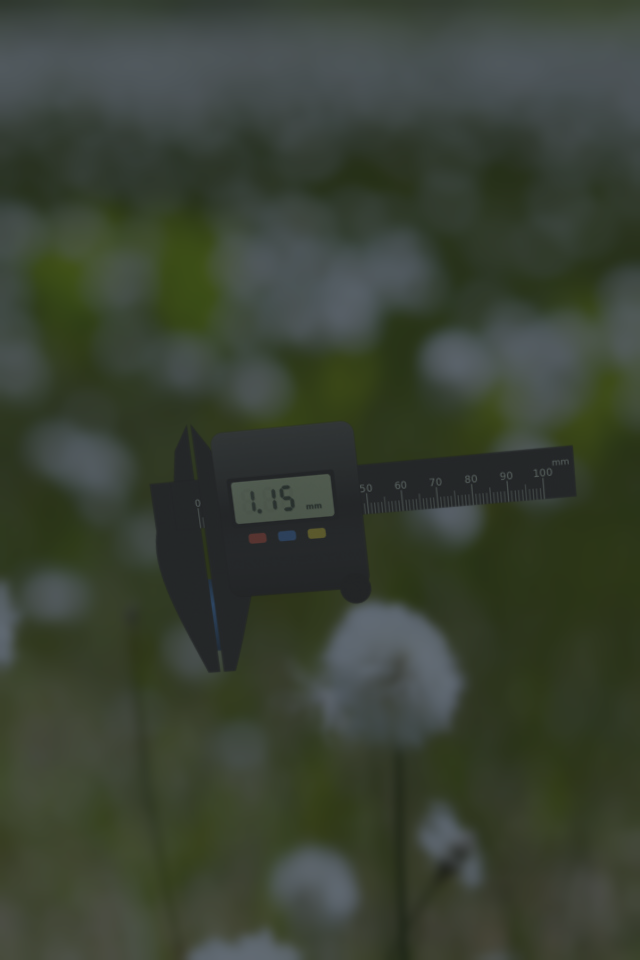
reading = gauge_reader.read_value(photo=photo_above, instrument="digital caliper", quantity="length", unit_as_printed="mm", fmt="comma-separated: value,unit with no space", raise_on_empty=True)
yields 1.15,mm
